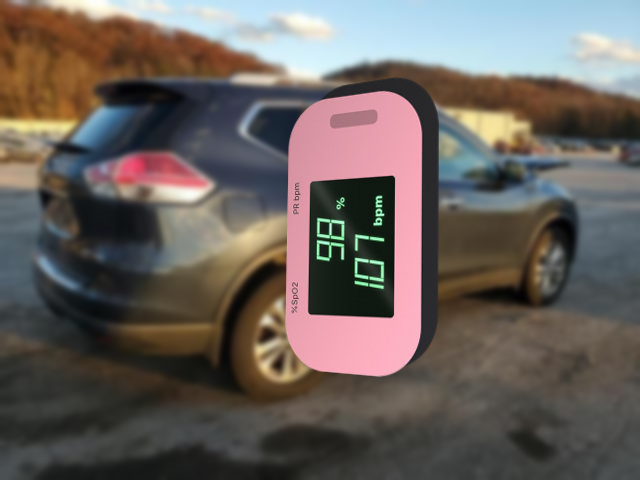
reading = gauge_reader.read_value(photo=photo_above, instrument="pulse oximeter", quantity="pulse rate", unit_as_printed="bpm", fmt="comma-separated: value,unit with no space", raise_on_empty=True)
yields 107,bpm
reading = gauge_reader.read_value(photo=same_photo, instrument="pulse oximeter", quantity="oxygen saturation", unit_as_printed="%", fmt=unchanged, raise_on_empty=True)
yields 98,%
